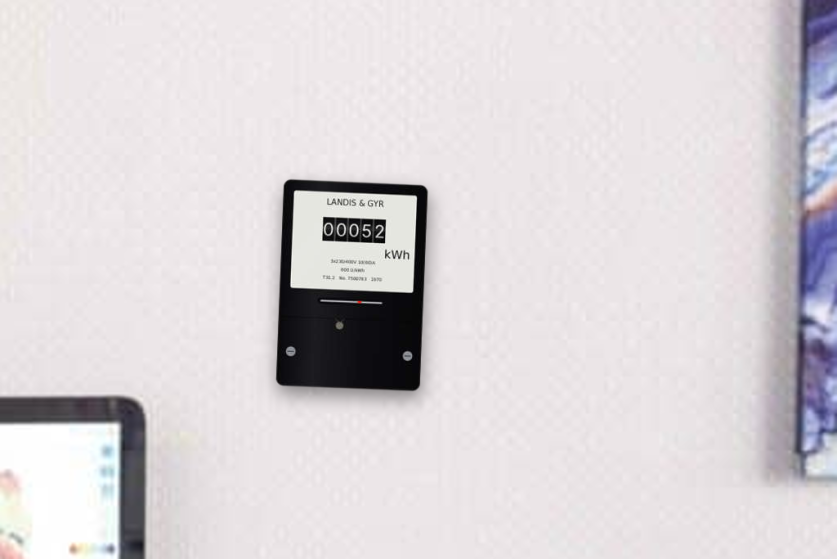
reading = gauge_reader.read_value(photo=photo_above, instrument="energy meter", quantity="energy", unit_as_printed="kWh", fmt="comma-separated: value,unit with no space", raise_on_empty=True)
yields 52,kWh
